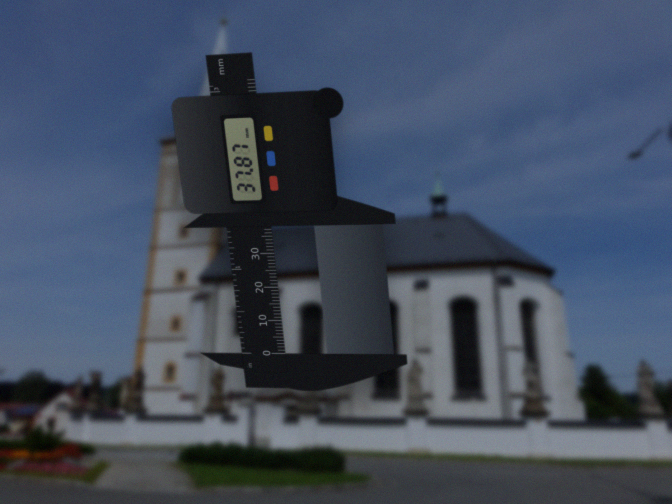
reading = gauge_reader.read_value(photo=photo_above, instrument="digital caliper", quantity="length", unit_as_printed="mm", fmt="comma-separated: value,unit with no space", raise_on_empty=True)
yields 37.87,mm
